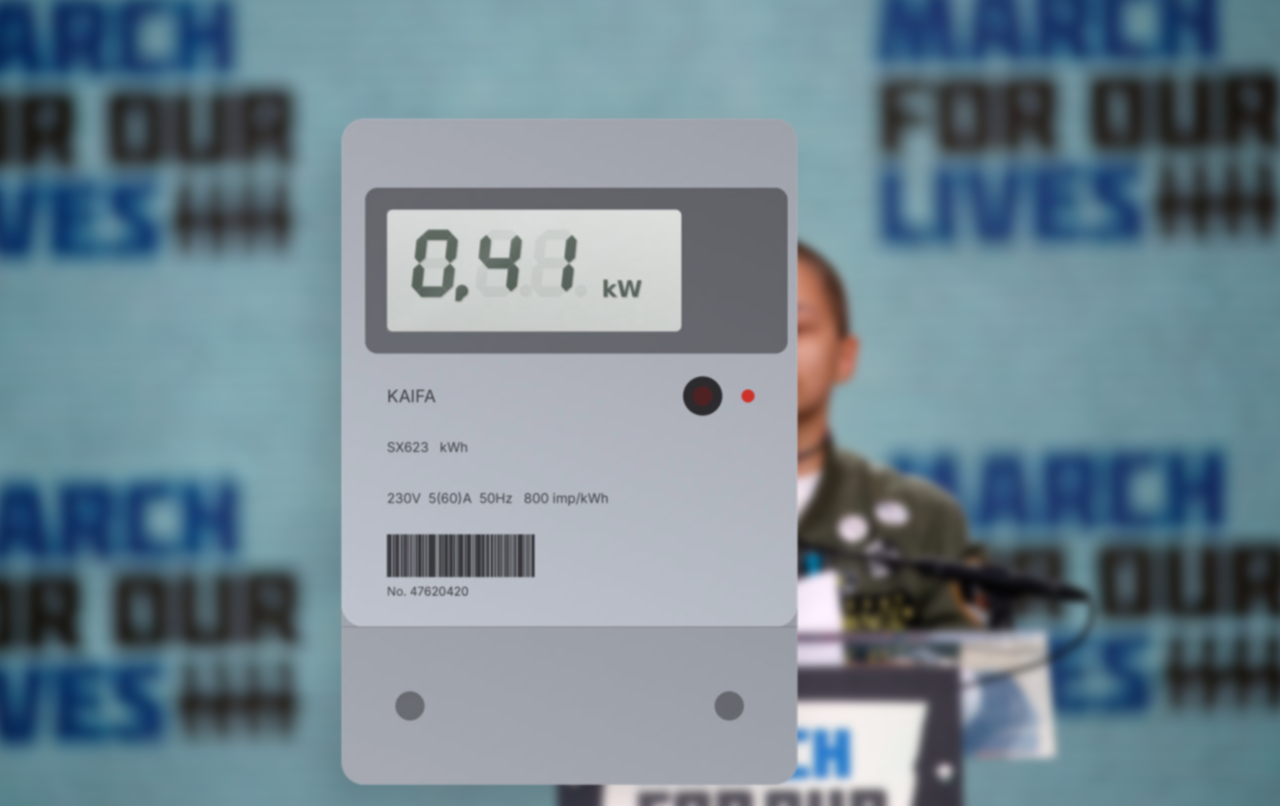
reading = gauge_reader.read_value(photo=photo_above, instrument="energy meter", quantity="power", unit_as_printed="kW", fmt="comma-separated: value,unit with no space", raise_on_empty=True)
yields 0.41,kW
